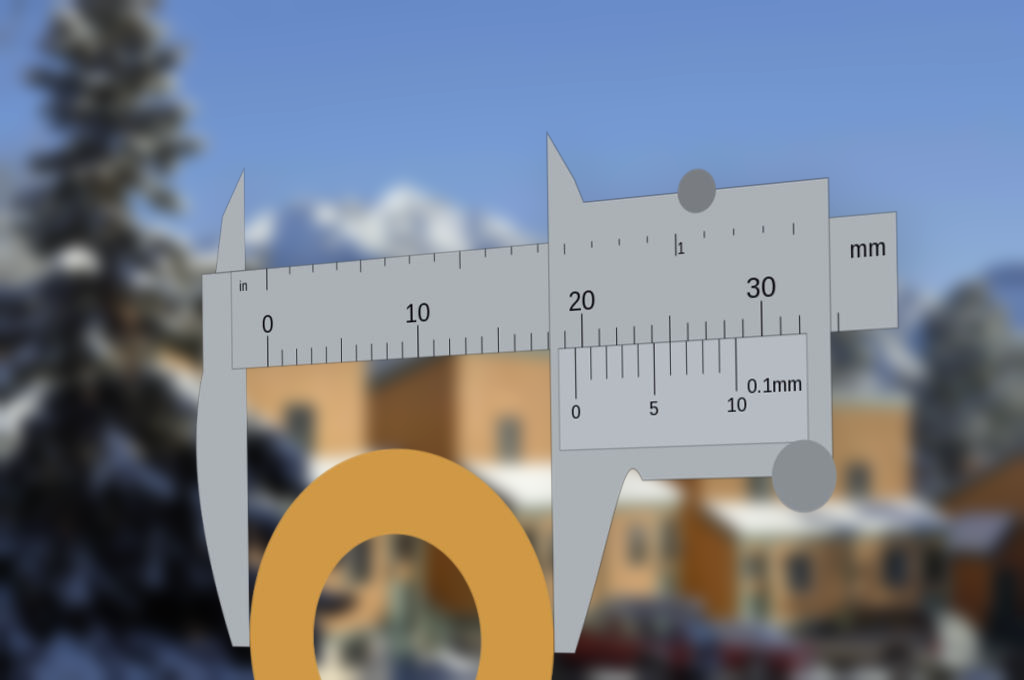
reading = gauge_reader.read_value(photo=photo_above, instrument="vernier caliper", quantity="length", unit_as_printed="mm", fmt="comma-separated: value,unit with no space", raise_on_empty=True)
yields 19.6,mm
